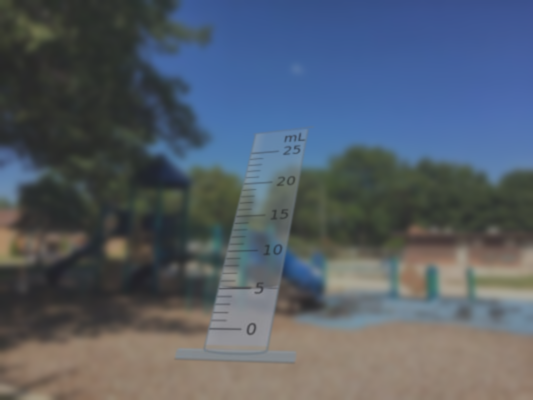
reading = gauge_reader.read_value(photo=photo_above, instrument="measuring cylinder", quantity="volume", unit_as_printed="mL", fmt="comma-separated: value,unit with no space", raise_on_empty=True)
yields 5,mL
